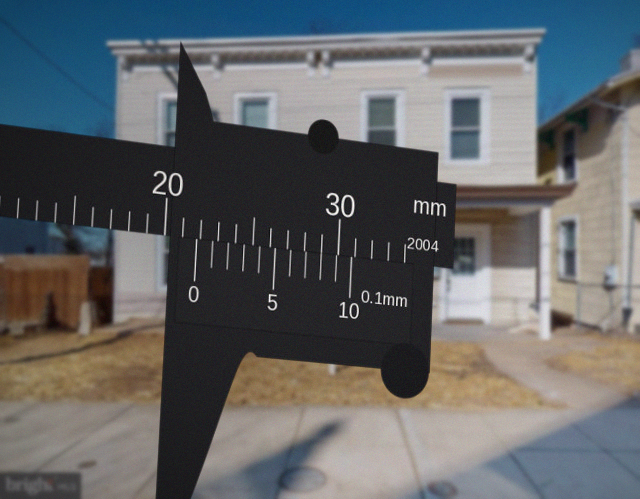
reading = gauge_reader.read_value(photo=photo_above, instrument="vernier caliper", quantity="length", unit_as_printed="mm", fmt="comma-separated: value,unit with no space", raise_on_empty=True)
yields 21.8,mm
